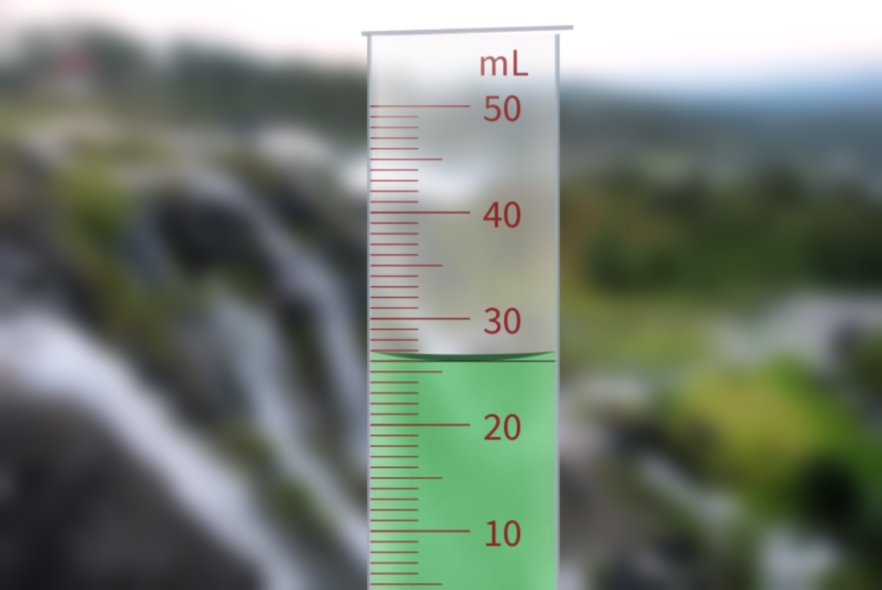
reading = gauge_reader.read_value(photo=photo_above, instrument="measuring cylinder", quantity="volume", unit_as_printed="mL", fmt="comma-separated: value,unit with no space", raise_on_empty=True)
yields 26,mL
